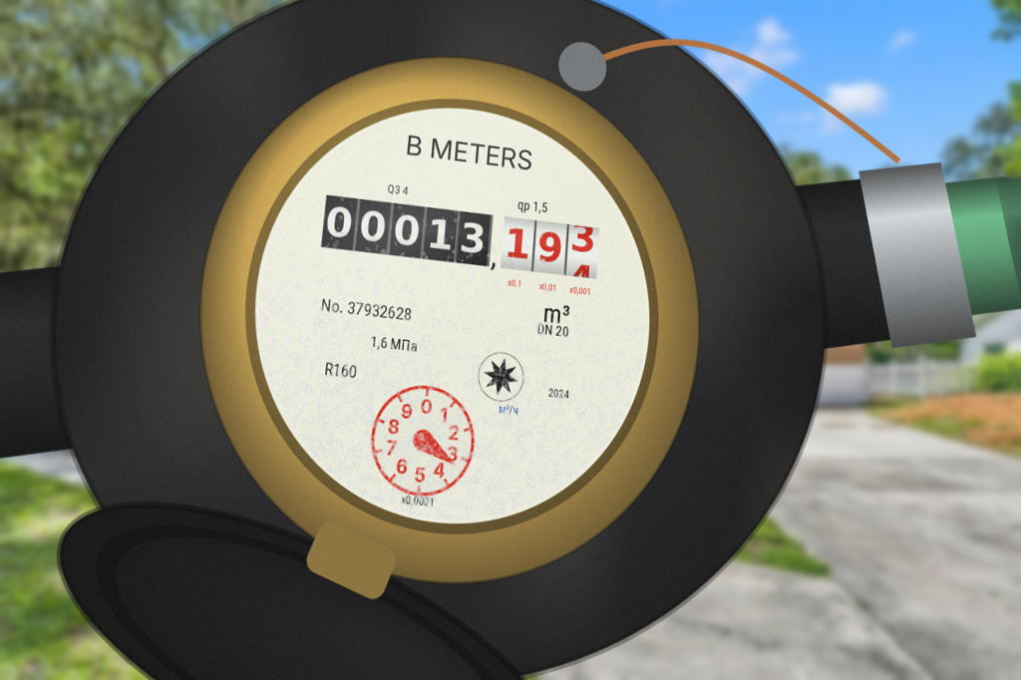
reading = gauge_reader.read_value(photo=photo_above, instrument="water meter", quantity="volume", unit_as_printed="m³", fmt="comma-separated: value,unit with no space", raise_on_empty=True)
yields 13.1933,m³
